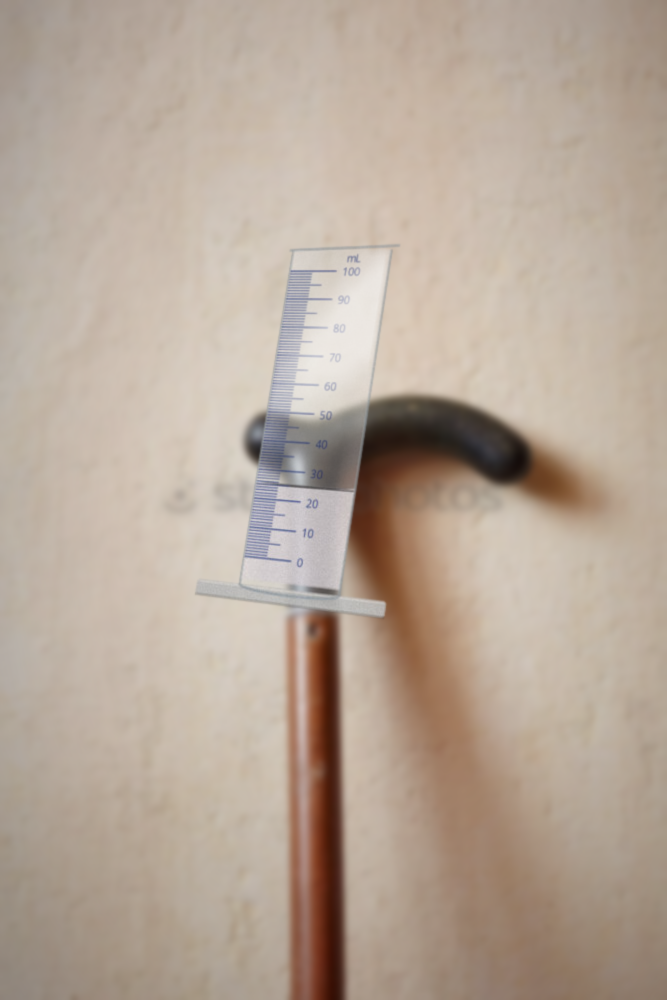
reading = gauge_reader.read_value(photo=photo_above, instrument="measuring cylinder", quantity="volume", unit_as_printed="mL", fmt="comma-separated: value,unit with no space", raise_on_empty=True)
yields 25,mL
